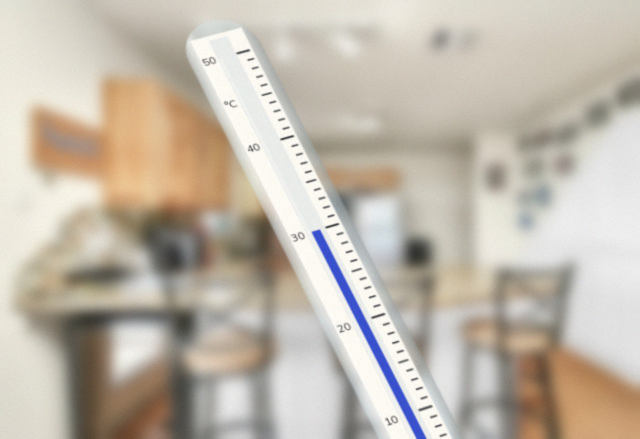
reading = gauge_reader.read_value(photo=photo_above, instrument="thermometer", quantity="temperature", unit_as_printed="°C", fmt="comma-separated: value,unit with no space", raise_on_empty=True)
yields 30,°C
